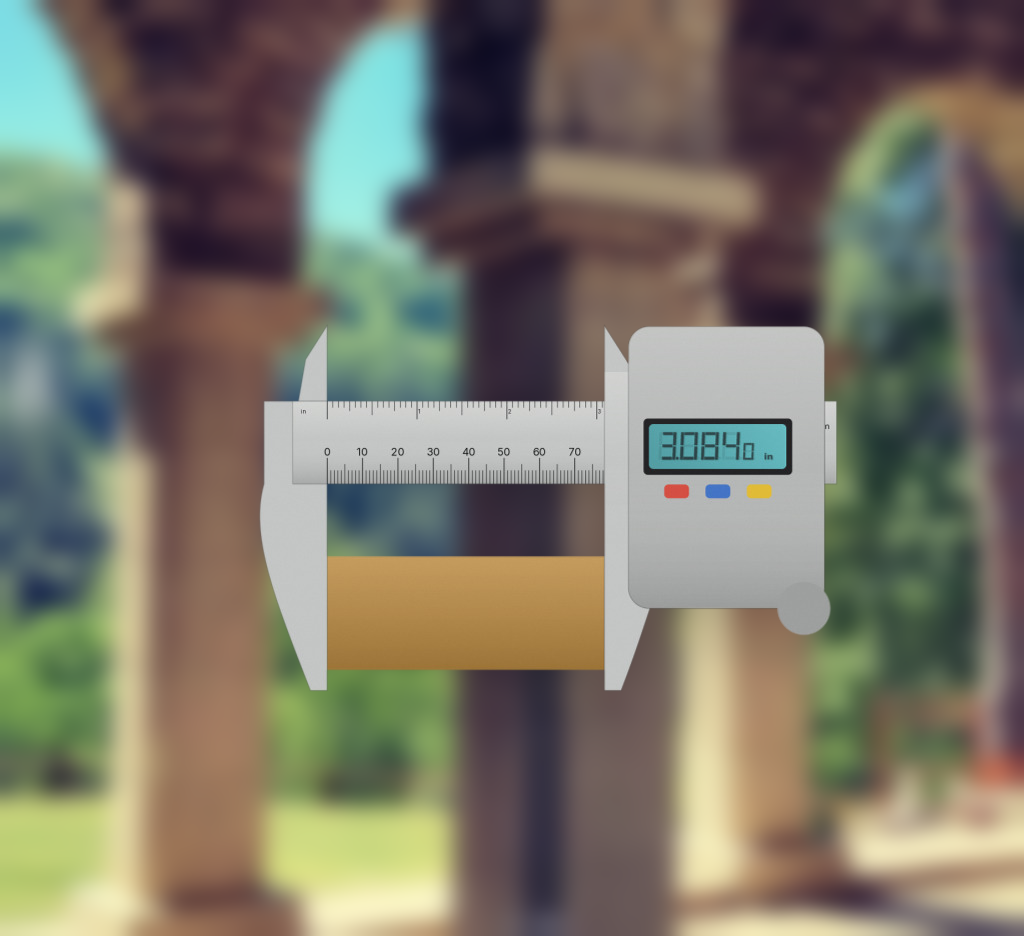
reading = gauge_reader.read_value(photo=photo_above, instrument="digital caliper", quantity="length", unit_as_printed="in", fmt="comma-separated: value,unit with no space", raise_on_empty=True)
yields 3.0840,in
